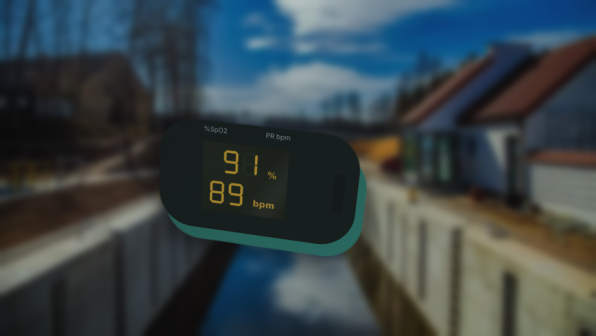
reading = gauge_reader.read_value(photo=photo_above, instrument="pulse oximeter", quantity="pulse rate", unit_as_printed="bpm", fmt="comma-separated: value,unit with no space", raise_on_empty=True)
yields 89,bpm
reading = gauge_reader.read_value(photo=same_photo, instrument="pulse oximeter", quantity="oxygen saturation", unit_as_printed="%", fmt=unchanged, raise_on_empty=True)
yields 91,%
